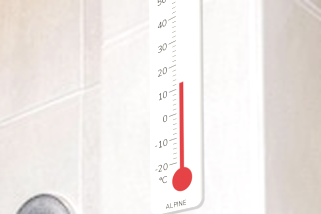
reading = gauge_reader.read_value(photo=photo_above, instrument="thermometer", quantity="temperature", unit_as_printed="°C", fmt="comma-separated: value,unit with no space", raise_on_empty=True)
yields 12,°C
